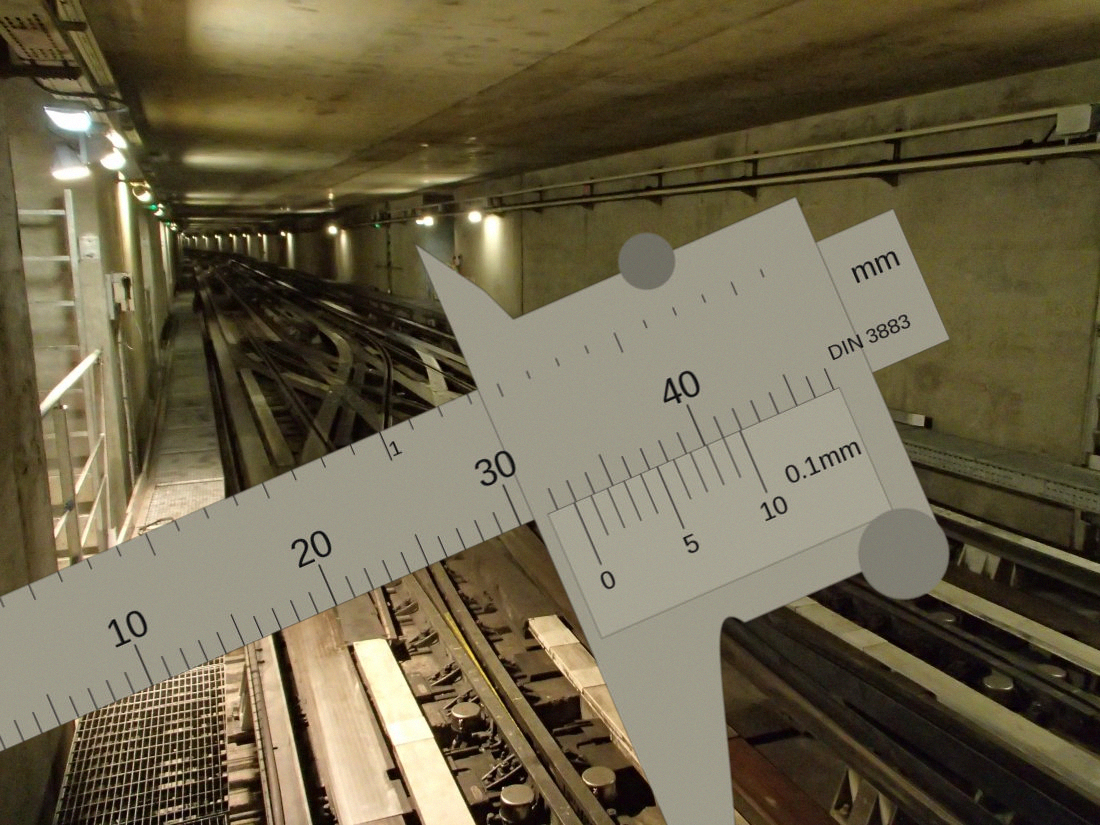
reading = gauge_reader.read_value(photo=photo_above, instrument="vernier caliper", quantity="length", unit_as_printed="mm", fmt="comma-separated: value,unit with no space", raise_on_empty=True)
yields 32.9,mm
